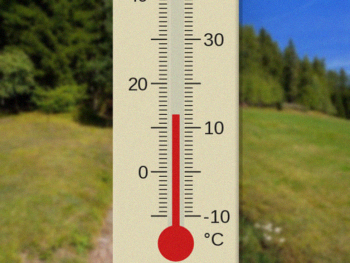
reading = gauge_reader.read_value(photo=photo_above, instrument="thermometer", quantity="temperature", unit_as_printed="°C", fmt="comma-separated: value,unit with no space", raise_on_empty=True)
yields 13,°C
